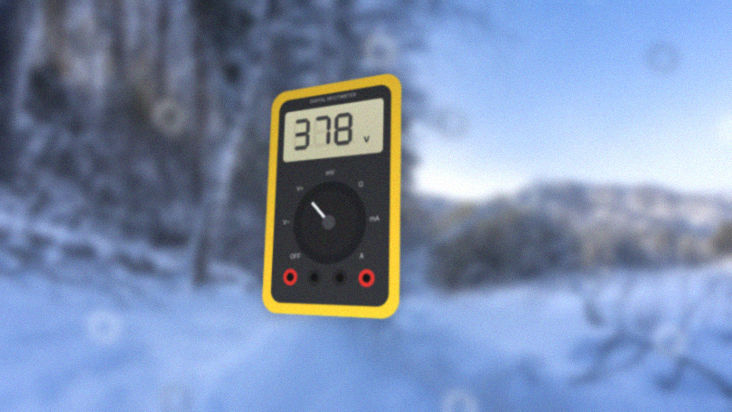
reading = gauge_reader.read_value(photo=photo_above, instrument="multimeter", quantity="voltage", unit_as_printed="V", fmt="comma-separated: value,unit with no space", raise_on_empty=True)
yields 378,V
